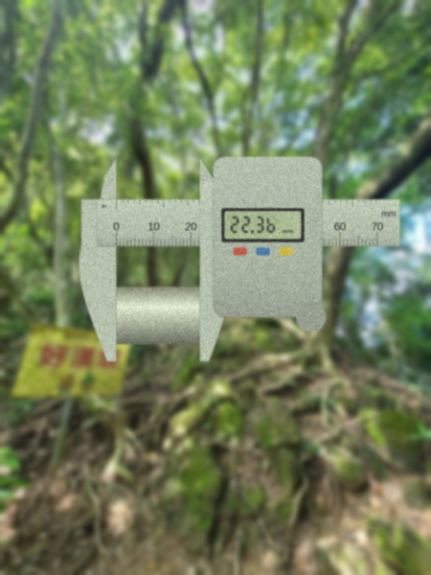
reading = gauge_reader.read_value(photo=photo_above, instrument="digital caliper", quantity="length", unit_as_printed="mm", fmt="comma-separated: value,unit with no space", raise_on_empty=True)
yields 22.36,mm
